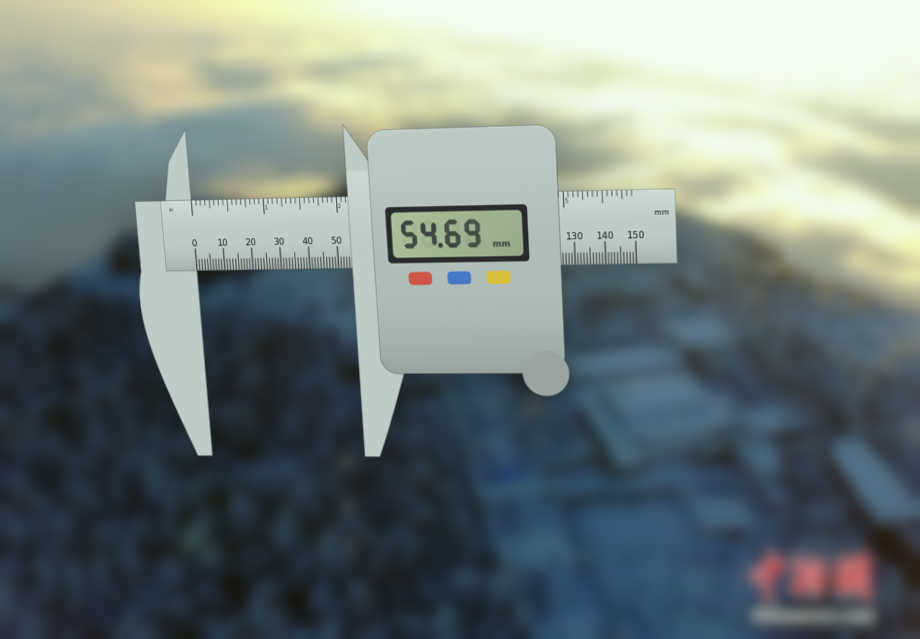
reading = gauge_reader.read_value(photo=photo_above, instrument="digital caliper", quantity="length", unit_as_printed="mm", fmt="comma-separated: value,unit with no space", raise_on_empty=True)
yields 54.69,mm
